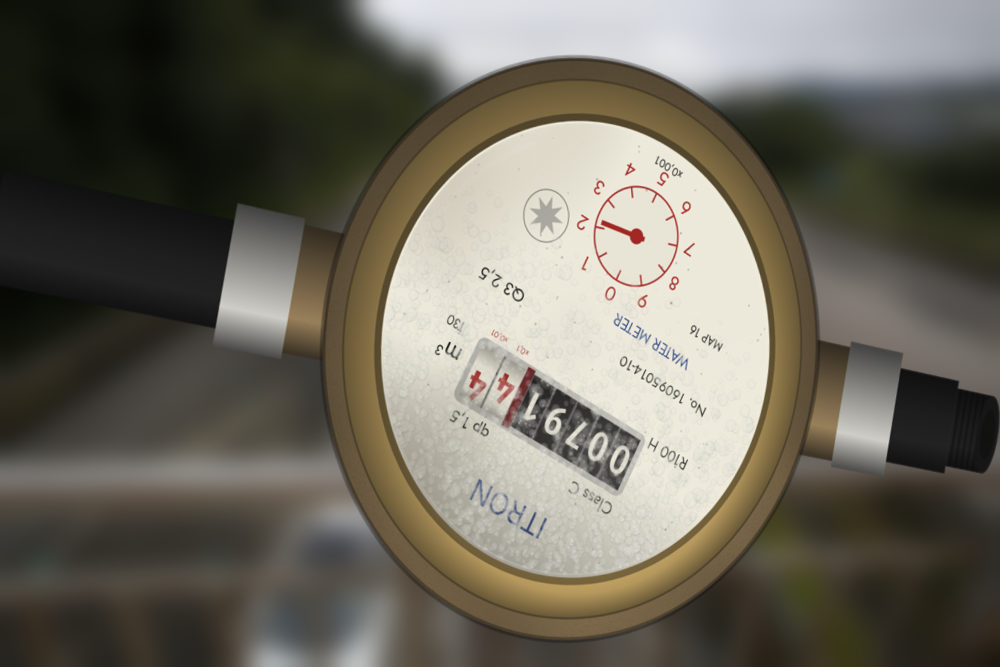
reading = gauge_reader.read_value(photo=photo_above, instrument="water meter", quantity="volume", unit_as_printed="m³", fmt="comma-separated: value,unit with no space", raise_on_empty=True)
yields 791.442,m³
